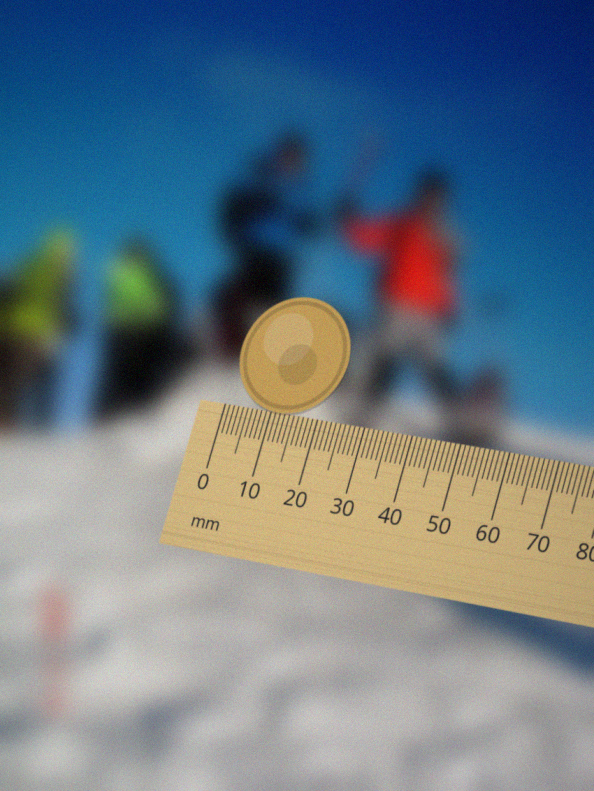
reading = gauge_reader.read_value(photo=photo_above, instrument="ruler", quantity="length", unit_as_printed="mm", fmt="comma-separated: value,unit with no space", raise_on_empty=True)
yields 23,mm
